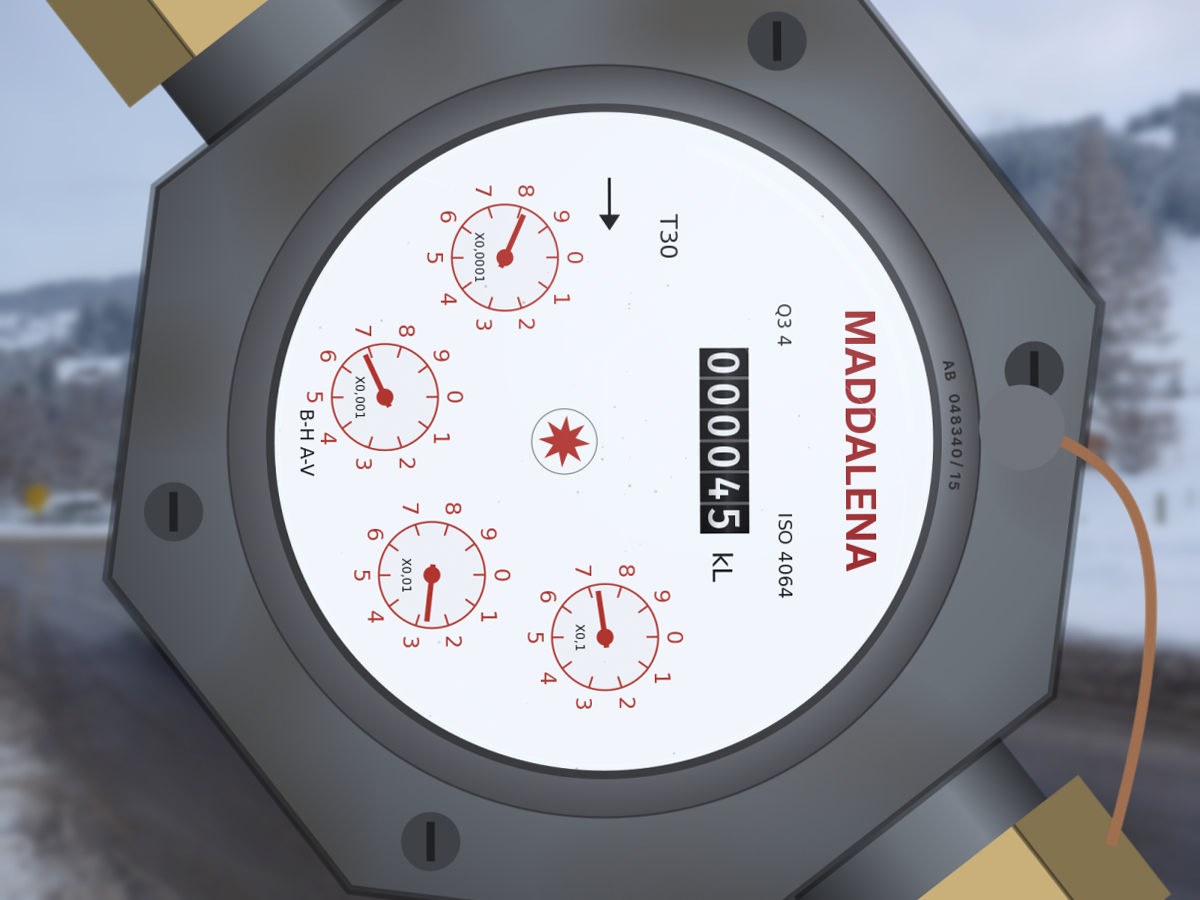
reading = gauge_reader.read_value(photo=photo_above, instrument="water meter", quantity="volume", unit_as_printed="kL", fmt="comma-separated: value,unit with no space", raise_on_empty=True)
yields 45.7268,kL
